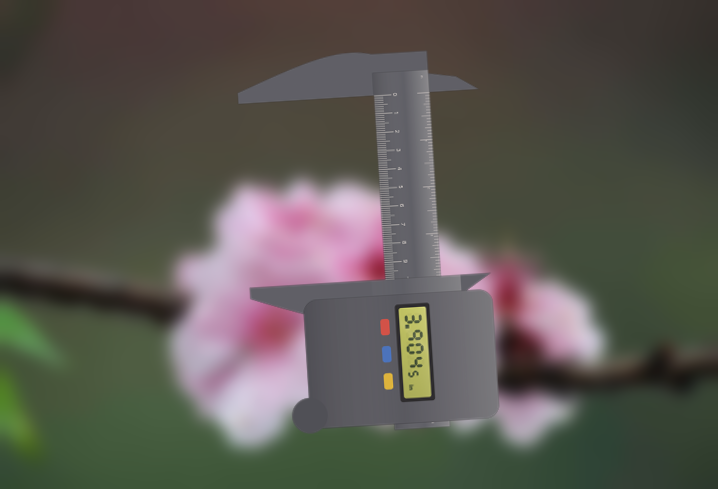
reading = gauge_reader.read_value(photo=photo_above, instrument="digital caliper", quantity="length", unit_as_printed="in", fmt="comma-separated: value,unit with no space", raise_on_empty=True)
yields 3.9045,in
